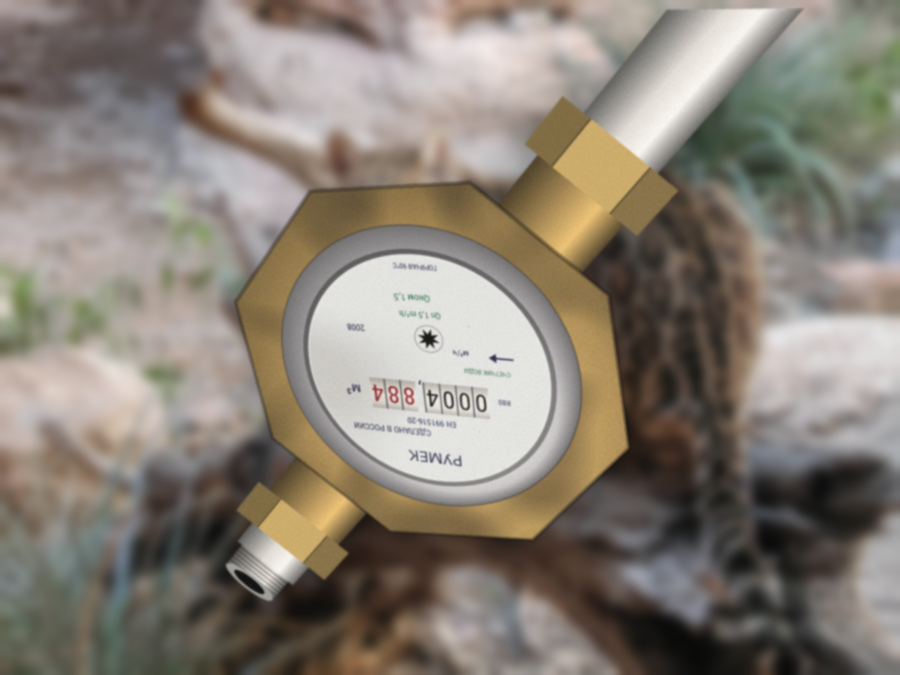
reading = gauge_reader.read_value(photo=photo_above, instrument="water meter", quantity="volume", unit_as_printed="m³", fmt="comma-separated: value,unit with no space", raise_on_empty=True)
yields 4.884,m³
